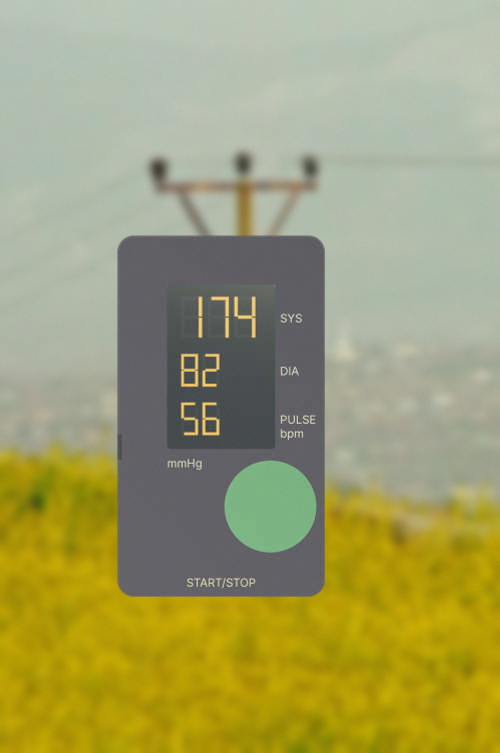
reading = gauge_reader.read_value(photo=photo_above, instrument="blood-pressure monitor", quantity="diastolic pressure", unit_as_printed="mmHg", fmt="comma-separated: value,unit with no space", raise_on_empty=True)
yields 82,mmHg
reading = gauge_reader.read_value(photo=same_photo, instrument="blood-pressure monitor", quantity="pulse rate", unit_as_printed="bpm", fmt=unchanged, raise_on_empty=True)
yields 56,bpm
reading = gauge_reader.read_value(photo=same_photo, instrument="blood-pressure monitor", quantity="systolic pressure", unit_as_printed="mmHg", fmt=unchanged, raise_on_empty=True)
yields 174,mmHg
